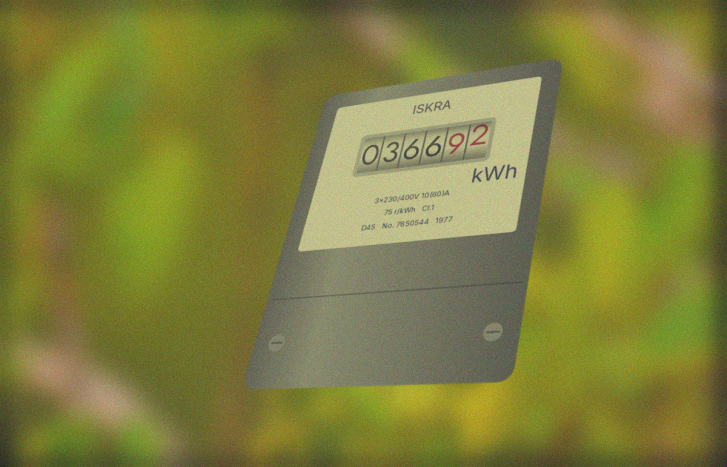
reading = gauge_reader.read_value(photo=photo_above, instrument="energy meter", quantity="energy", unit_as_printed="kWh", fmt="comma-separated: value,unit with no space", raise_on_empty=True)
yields 366.92,kWh
